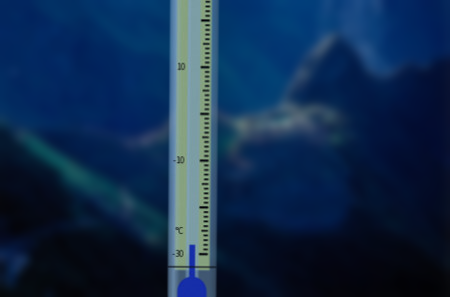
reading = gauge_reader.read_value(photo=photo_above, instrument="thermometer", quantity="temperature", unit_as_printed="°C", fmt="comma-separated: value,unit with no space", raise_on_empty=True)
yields -28,°C
